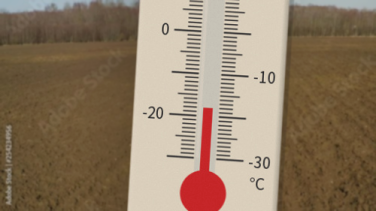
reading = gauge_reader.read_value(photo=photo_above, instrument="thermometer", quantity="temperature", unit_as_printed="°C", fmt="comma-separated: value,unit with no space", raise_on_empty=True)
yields -18,°C
